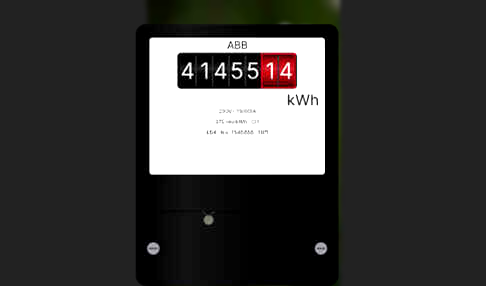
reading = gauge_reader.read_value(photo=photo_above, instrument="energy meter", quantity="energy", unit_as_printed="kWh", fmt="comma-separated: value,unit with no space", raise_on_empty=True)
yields 41455.14,kWh
